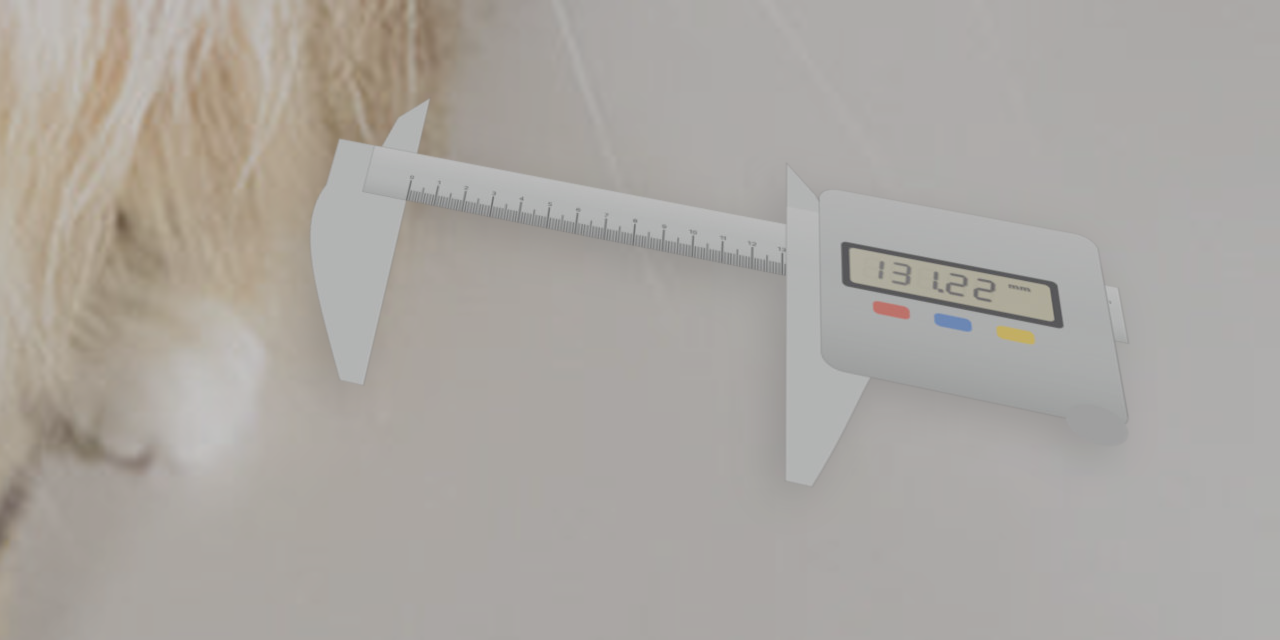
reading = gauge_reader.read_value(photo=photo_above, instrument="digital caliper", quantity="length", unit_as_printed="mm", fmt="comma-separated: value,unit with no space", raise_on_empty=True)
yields 131.22,mm
